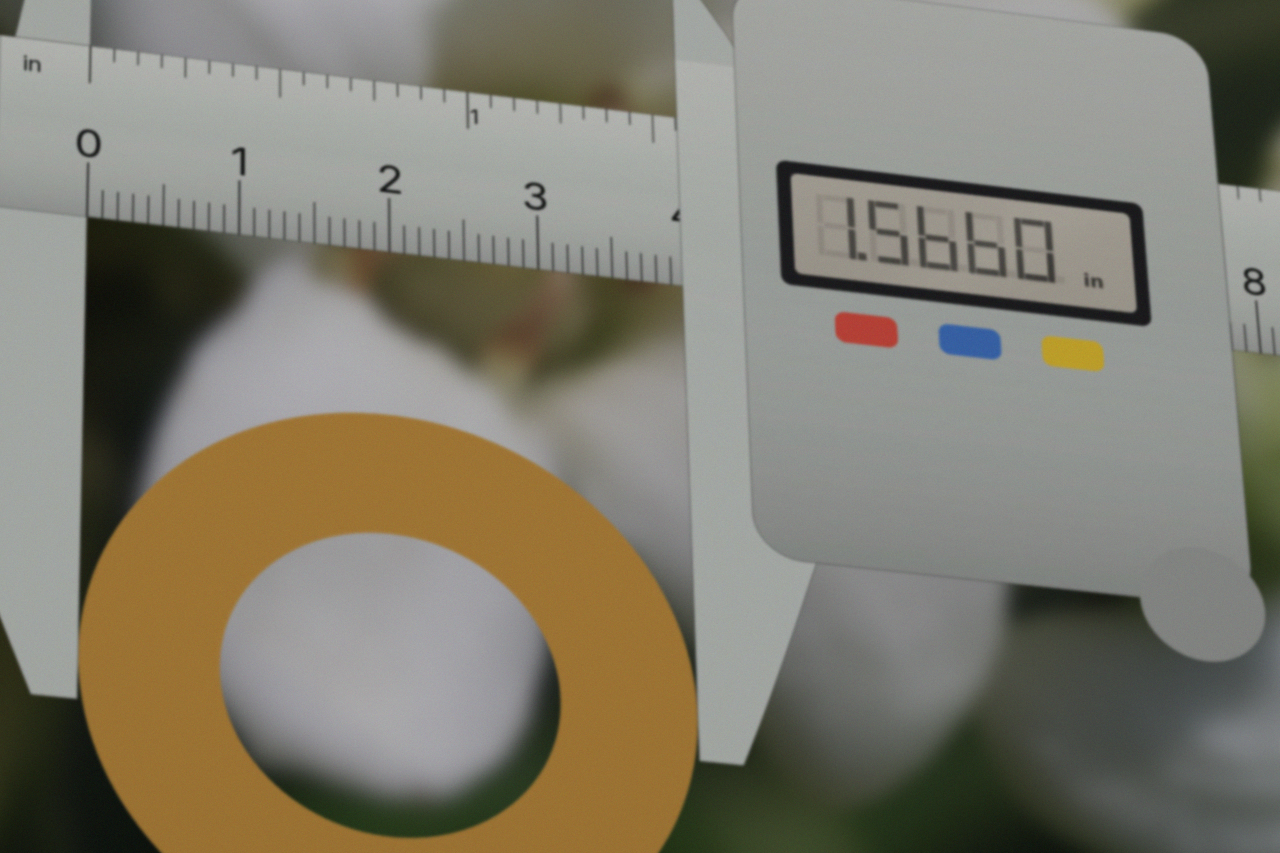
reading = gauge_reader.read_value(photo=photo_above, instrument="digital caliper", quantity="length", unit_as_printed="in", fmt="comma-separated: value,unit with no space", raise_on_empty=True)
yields 1.5660,in
